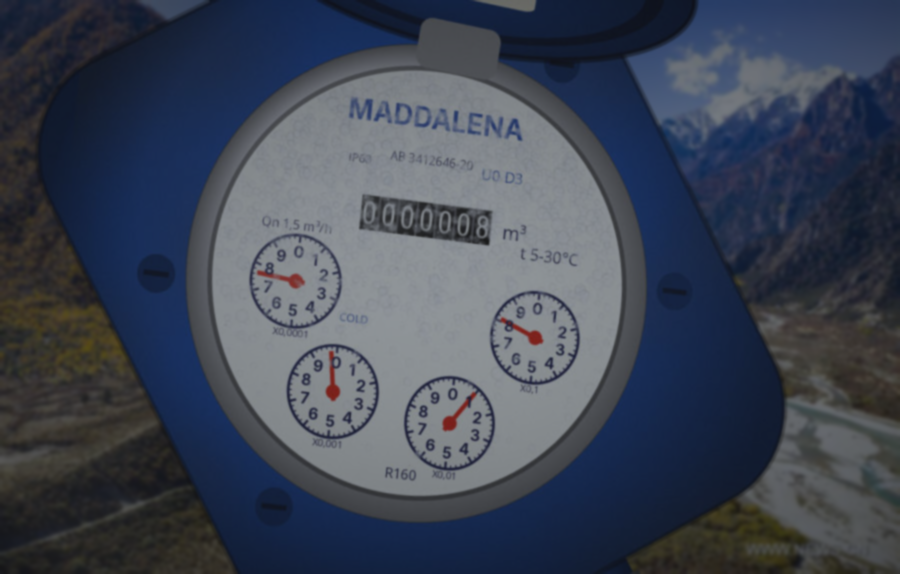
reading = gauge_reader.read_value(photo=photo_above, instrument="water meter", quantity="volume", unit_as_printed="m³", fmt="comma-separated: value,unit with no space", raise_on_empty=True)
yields 8.8097,m³
